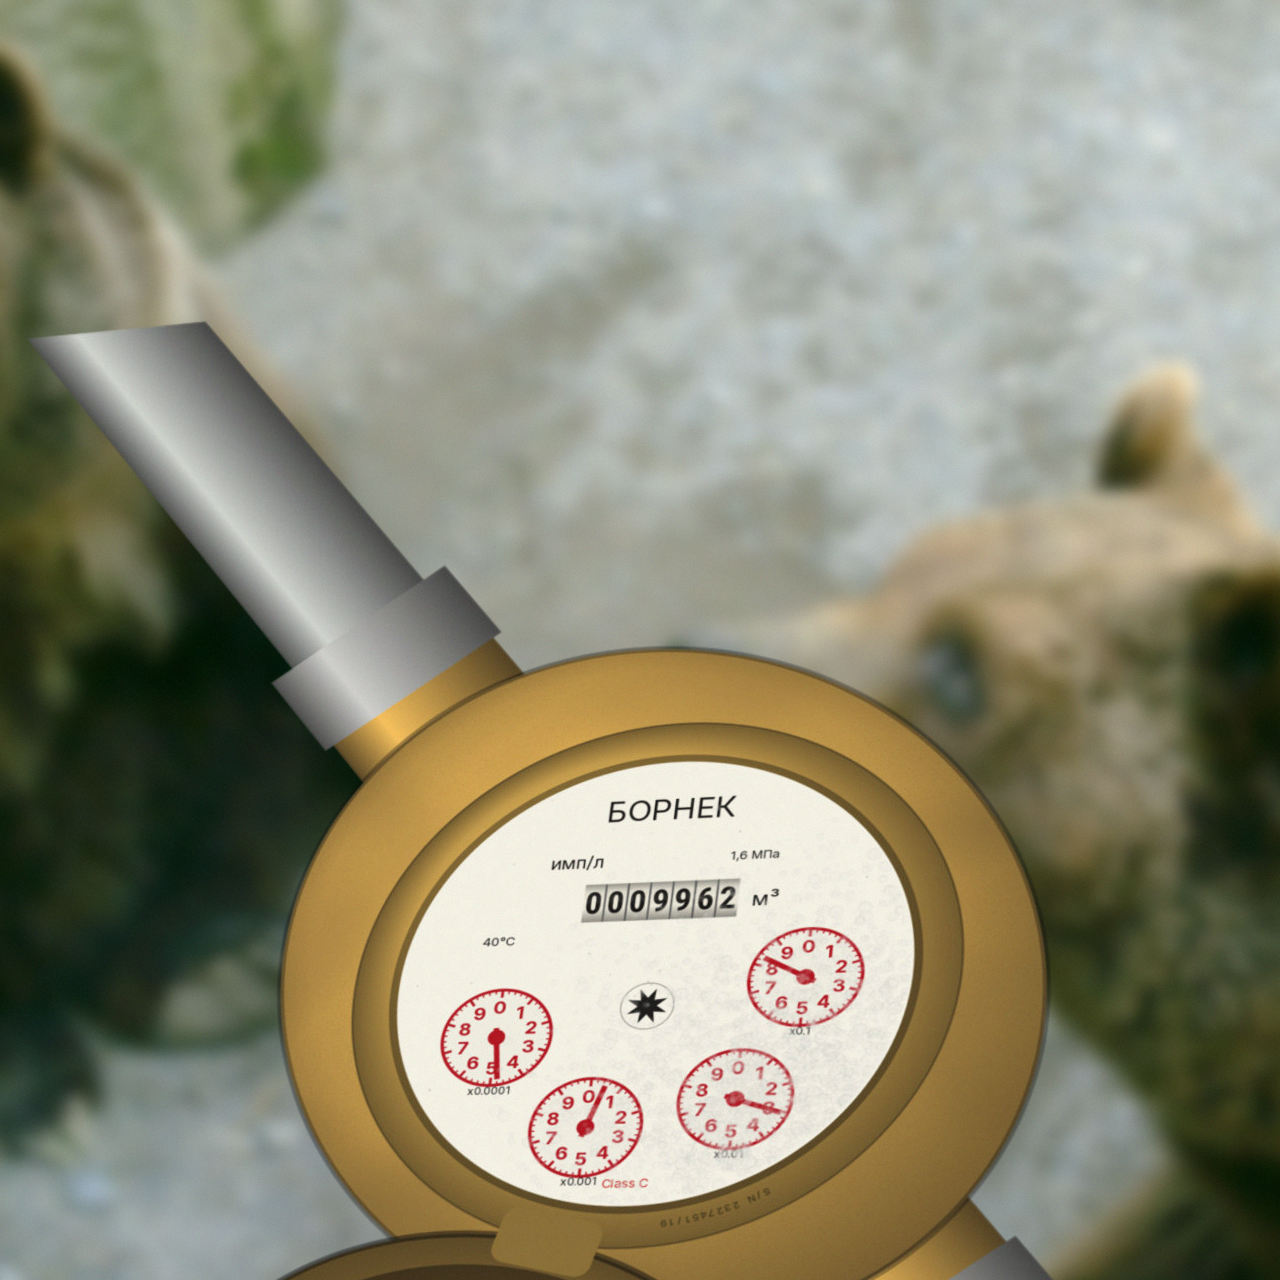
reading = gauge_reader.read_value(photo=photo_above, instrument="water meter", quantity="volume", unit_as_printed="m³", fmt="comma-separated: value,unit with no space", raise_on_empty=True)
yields 9962.8304,m³
